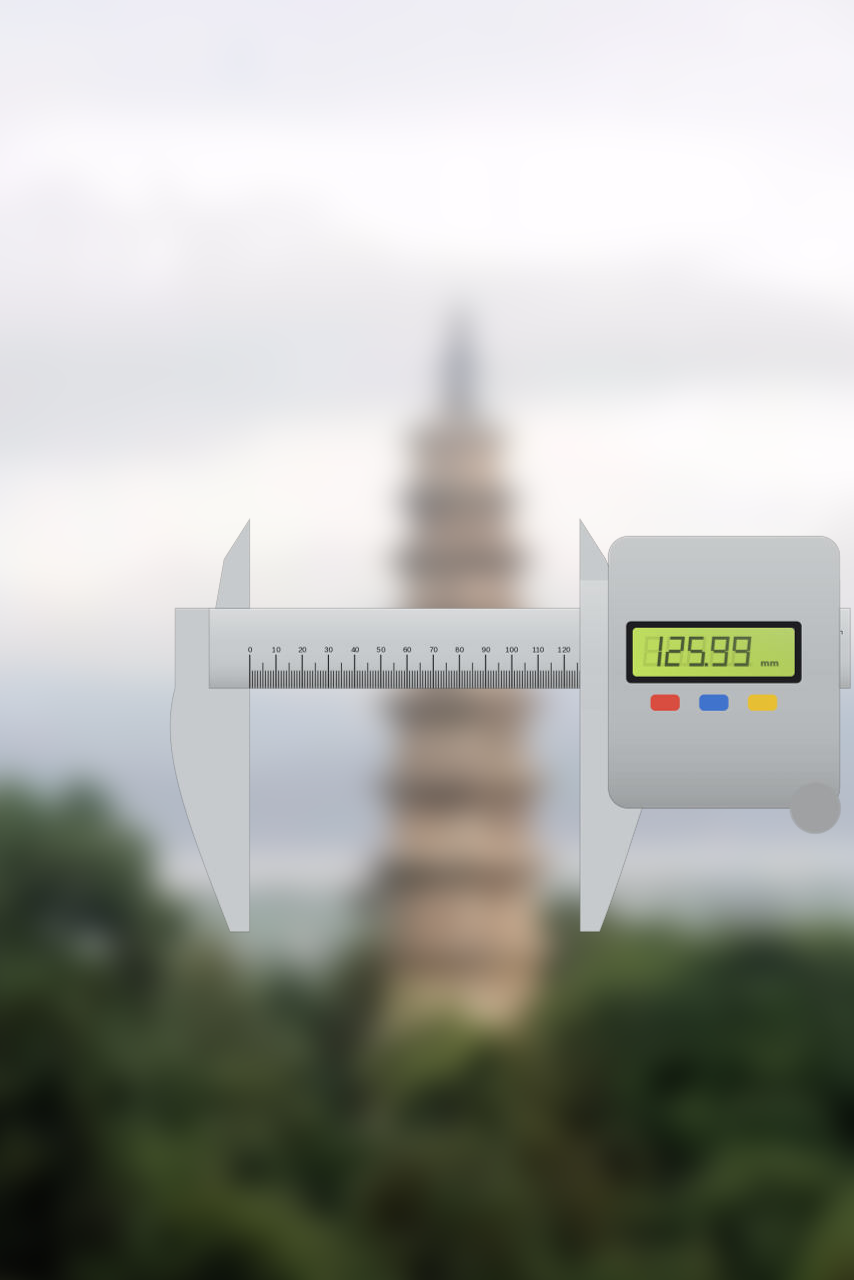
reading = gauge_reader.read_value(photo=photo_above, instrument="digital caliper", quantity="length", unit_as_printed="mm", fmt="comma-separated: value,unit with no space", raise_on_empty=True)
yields 125.99,mm
